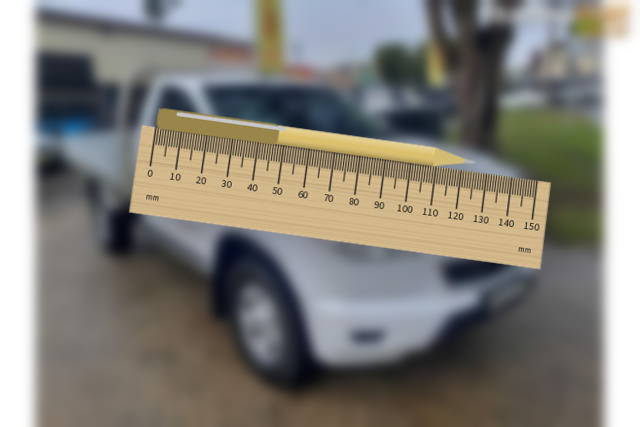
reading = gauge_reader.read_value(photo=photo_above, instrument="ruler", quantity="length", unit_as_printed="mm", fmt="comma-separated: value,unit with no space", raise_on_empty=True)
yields 125,mm
